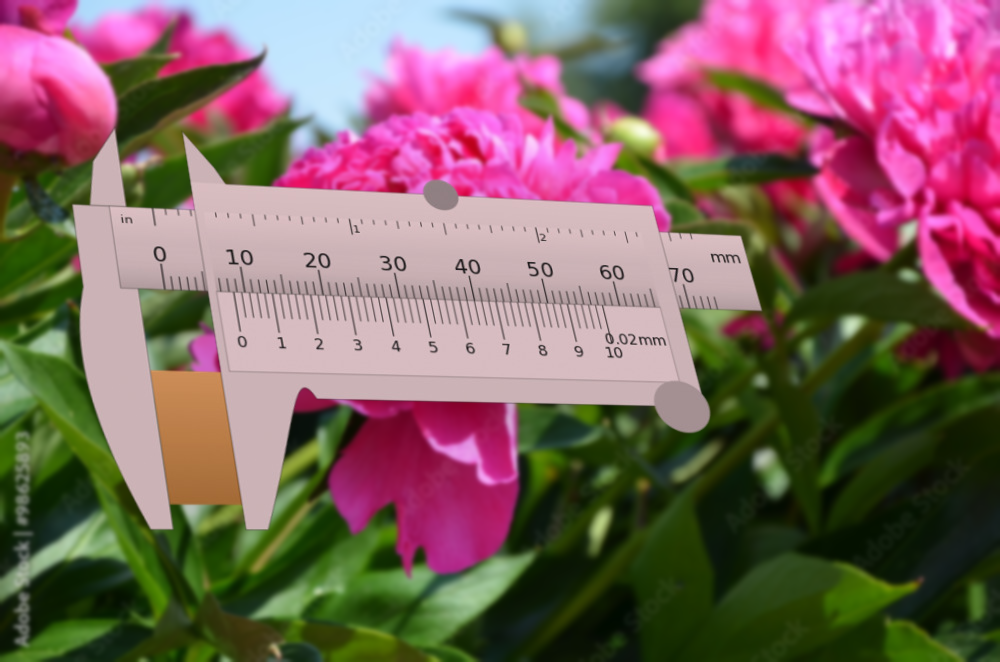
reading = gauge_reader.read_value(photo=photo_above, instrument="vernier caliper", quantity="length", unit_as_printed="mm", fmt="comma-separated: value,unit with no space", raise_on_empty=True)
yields 8.6,mm
